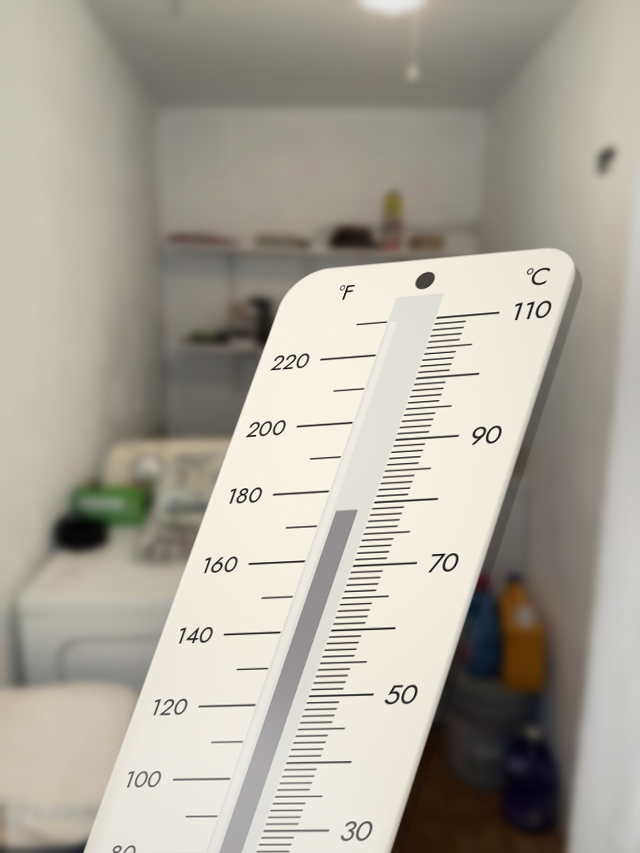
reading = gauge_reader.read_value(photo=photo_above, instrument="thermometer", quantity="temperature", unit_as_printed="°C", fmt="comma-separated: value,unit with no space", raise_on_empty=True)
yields 79,°C
